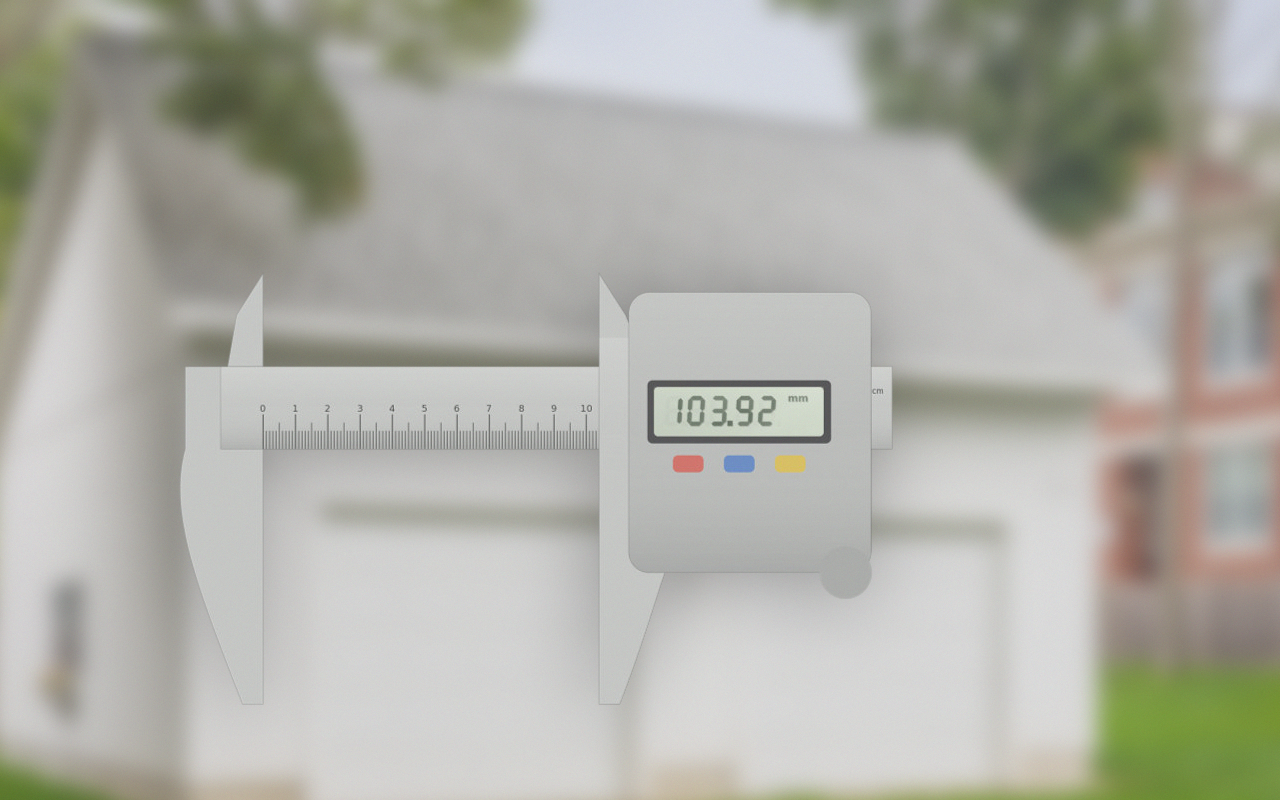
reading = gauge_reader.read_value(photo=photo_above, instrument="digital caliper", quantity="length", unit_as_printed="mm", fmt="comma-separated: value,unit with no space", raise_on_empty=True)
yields 103.92,mm
